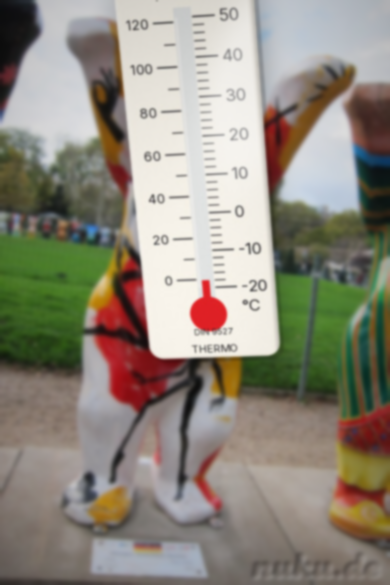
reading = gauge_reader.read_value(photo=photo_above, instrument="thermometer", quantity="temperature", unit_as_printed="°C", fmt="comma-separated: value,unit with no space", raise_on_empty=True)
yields -18,°C
